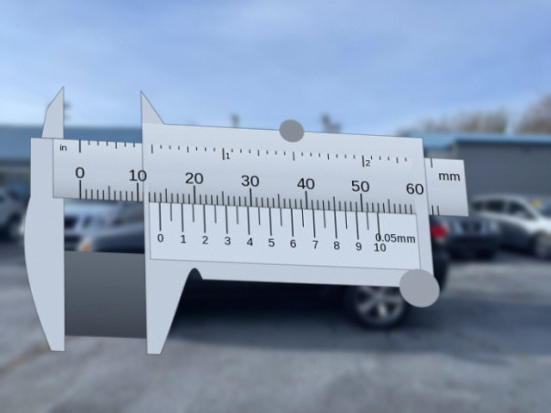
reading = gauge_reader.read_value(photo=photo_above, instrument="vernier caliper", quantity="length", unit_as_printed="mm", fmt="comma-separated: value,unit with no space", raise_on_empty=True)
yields 13.8,mm
